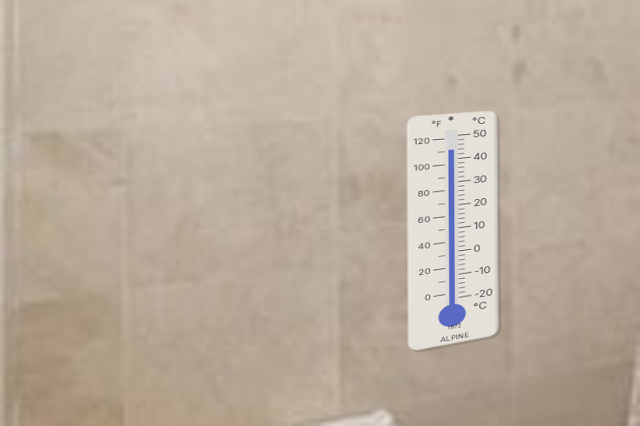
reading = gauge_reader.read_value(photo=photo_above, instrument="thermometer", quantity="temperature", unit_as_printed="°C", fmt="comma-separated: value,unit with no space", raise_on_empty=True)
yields 44,°C
